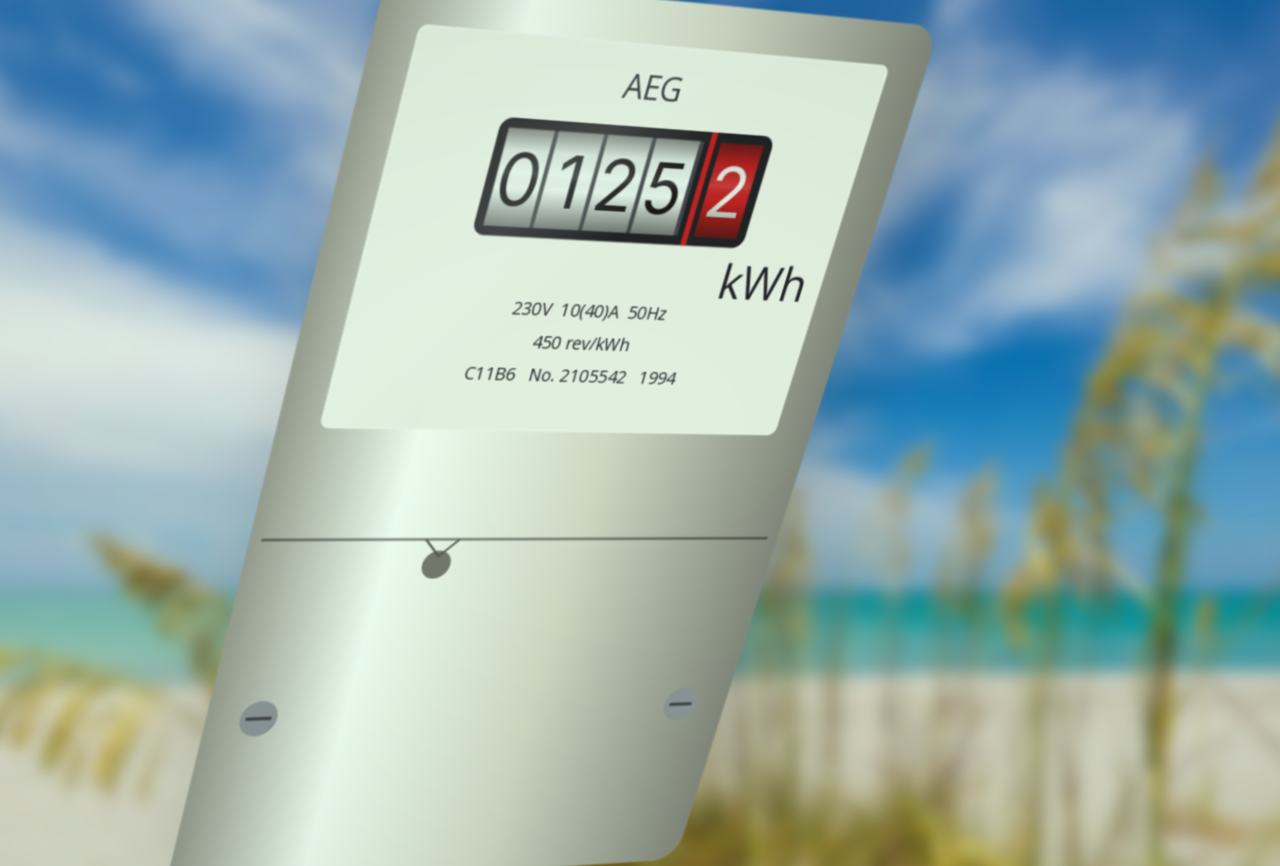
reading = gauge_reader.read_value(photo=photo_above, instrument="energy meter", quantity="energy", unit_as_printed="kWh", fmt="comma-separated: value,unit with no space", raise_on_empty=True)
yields 125.2,kWh
